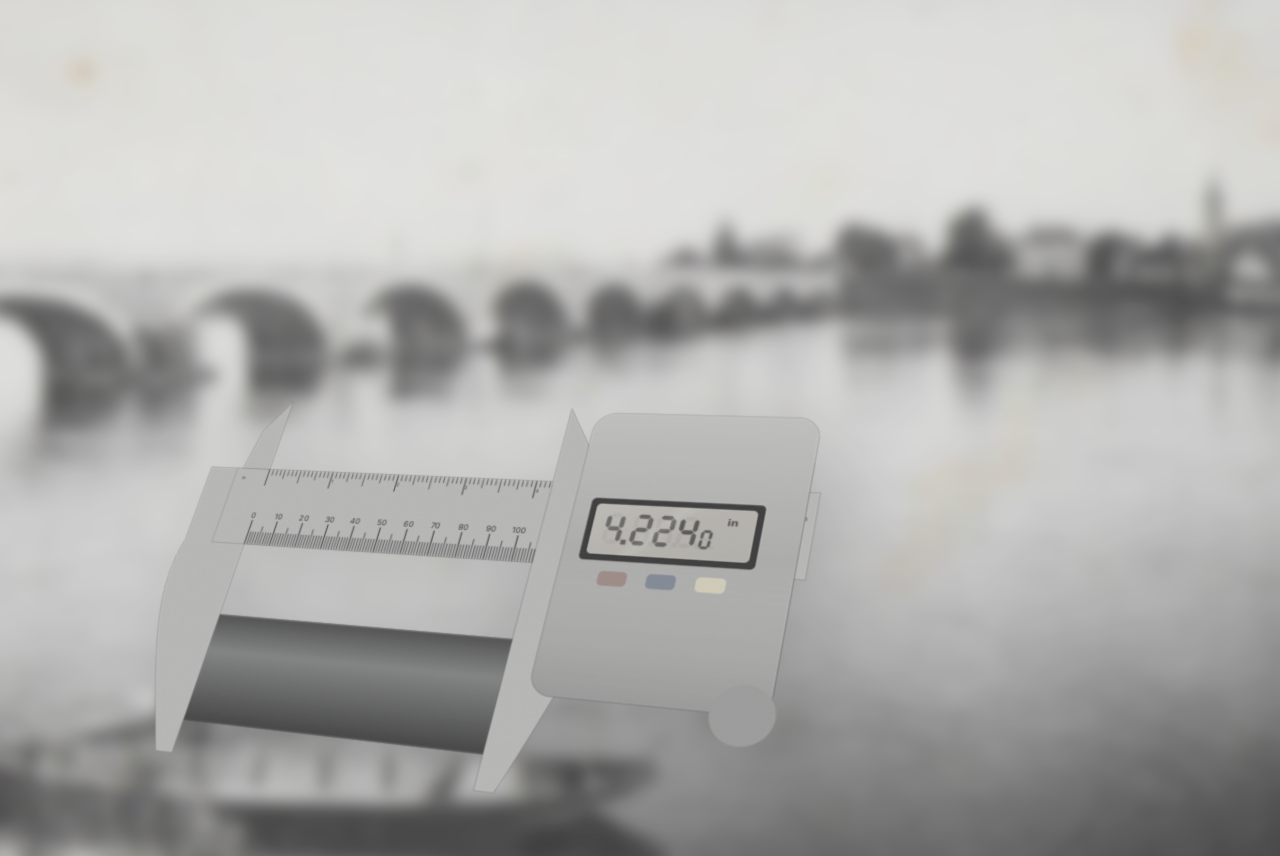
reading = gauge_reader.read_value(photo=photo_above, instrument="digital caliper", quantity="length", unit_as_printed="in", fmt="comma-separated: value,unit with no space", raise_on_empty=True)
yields 4.2240,in
